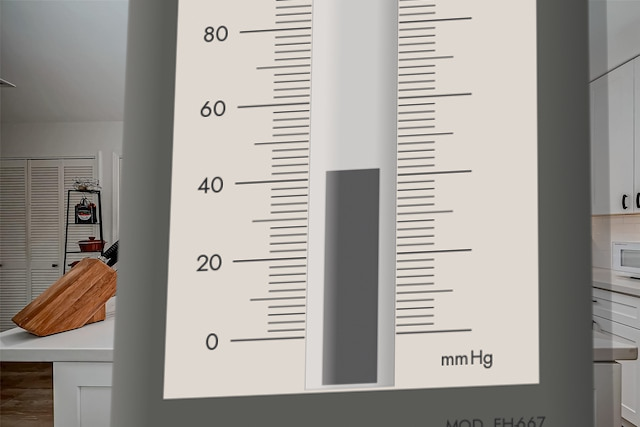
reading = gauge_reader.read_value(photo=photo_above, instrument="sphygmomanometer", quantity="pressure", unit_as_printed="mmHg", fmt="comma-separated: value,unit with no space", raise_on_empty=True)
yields 42,mmHg
